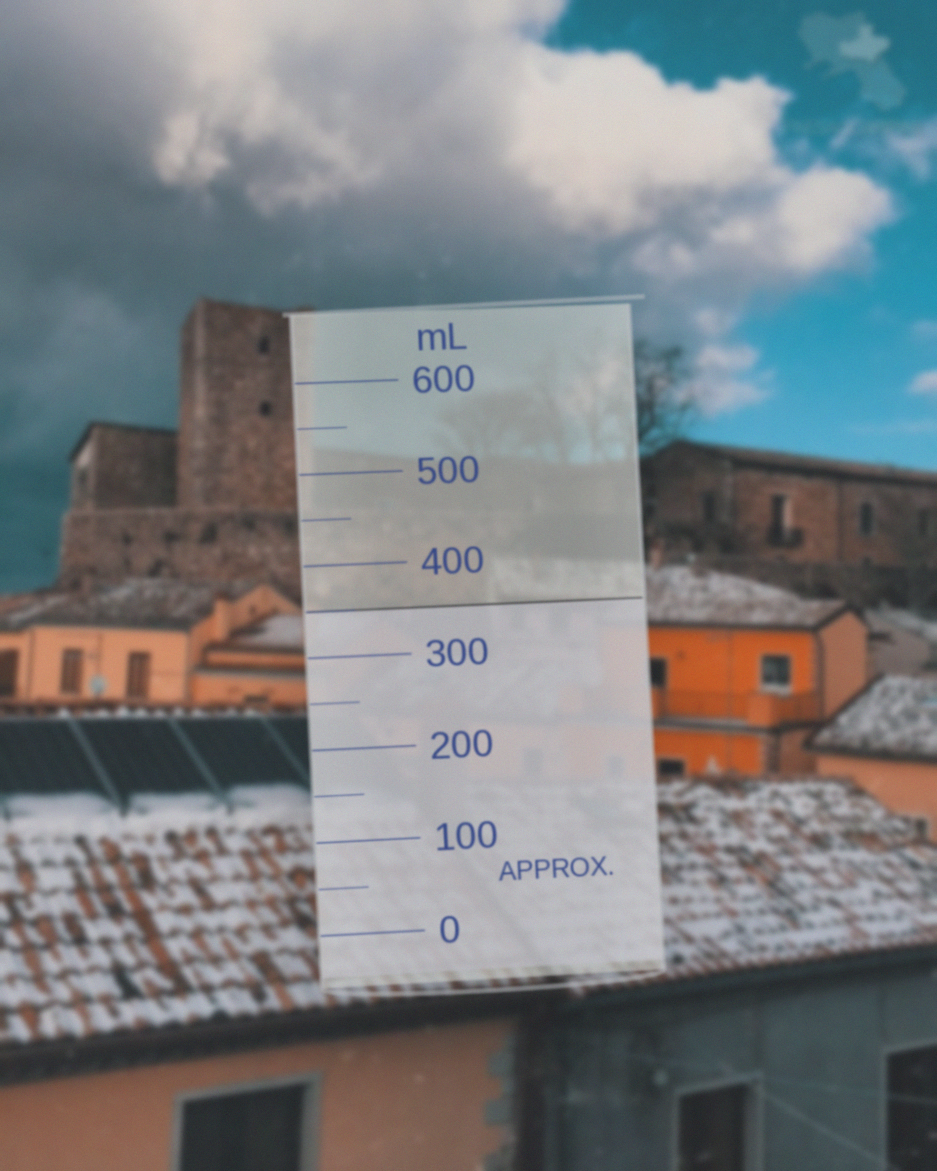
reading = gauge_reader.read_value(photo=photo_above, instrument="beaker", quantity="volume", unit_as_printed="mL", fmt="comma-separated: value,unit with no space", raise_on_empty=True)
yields 350,mL
